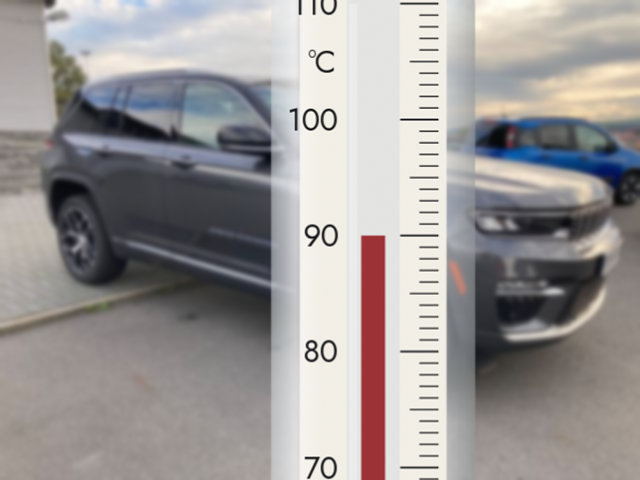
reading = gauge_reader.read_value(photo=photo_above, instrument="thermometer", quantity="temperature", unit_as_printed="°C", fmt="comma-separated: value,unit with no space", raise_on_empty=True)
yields 90,°C
